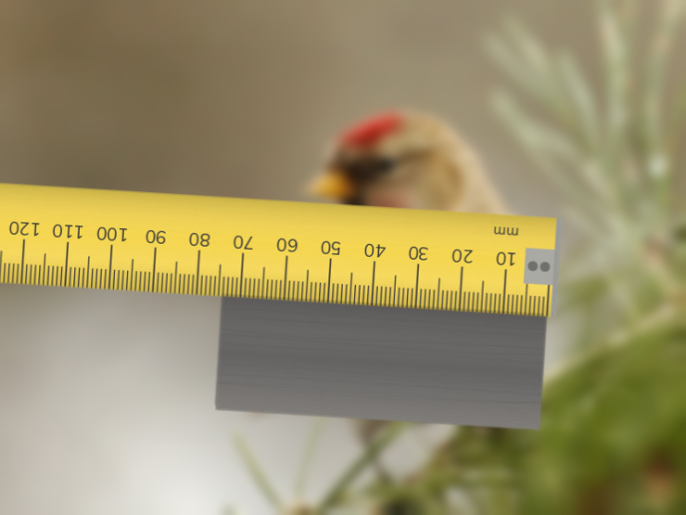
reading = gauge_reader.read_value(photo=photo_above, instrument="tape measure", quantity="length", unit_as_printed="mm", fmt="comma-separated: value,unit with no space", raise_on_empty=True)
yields 74,mm
